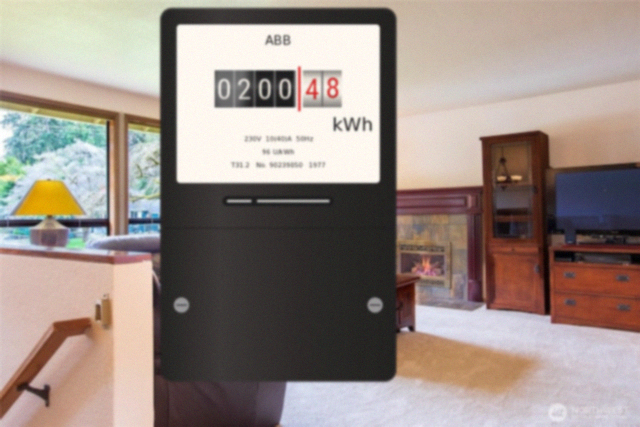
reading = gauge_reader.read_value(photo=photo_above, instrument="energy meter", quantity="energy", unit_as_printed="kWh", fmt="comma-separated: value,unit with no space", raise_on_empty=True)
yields 200.48,kWh
